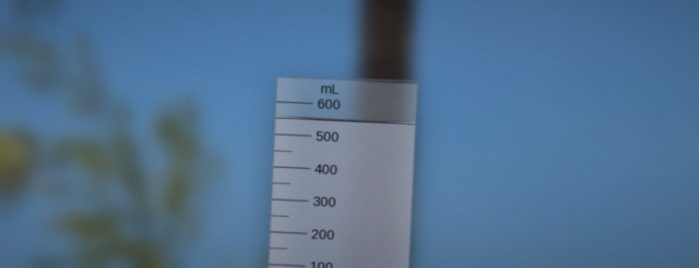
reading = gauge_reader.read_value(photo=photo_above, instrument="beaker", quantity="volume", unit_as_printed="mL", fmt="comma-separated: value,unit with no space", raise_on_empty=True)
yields 550,mL
